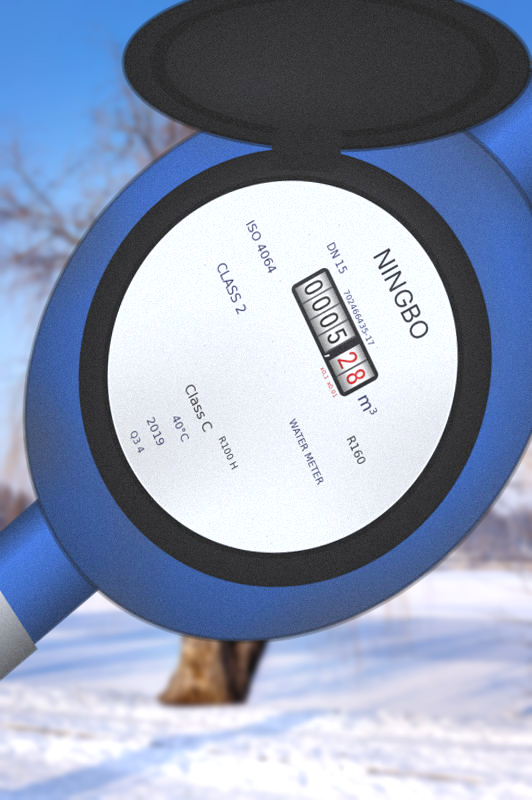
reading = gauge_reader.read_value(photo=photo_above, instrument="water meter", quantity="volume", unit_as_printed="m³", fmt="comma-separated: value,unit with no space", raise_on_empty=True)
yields 5.28,m³
